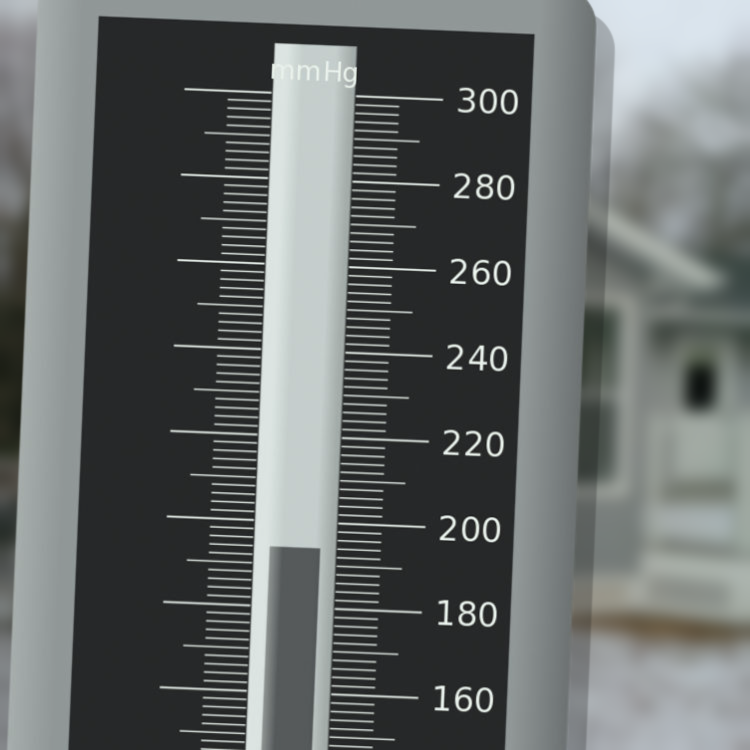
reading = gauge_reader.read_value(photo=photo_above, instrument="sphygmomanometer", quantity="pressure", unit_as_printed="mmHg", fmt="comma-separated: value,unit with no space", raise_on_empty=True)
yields 194,mmHg
